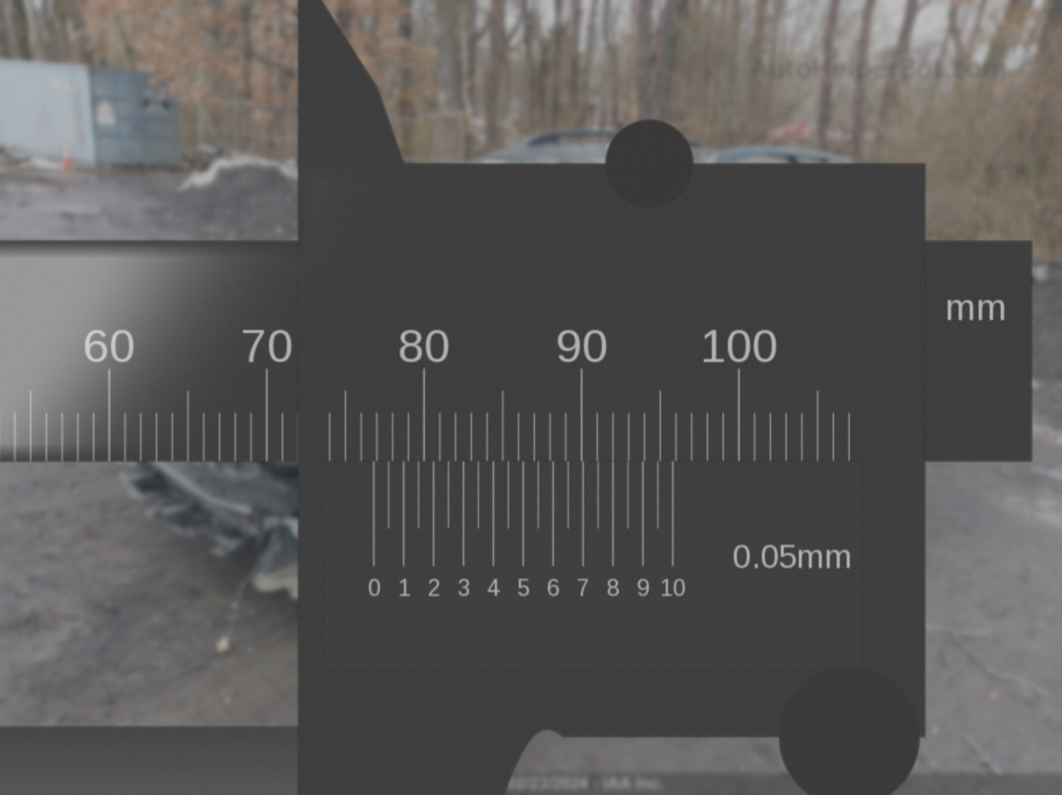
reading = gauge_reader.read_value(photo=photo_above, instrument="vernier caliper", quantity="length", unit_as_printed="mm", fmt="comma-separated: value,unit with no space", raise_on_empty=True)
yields 76.8,mm
